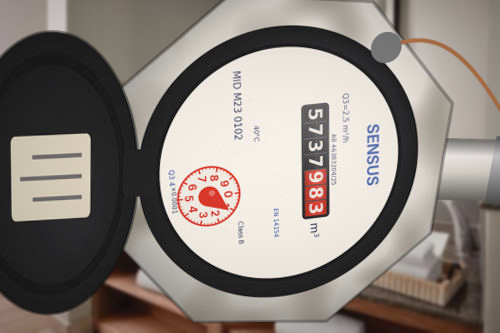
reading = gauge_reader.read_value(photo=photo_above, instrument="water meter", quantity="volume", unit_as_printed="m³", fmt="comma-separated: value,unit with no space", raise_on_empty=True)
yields 5737.9831,m³
